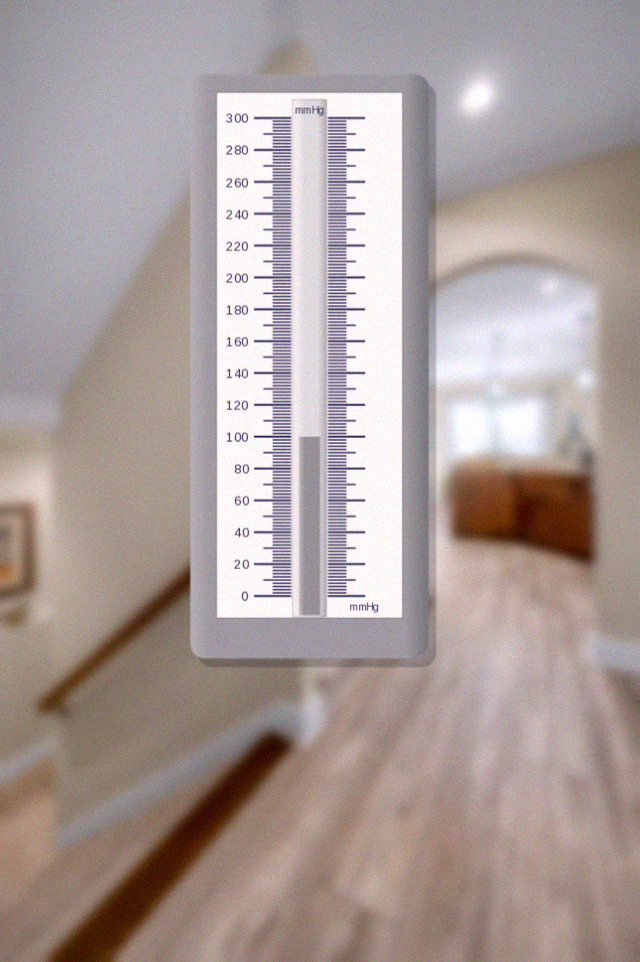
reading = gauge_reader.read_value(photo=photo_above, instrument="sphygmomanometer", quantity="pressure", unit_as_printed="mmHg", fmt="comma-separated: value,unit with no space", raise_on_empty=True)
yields 100,mmHg
